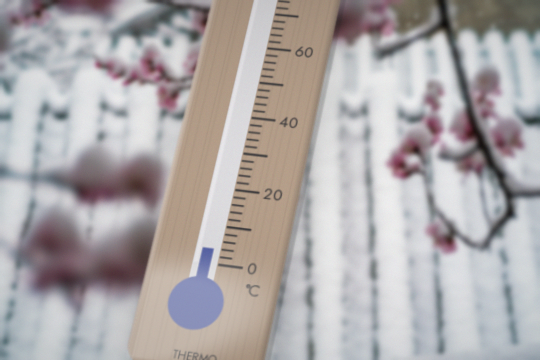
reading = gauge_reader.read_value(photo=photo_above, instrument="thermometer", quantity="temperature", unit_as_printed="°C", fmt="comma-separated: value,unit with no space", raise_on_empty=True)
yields 4,°C
